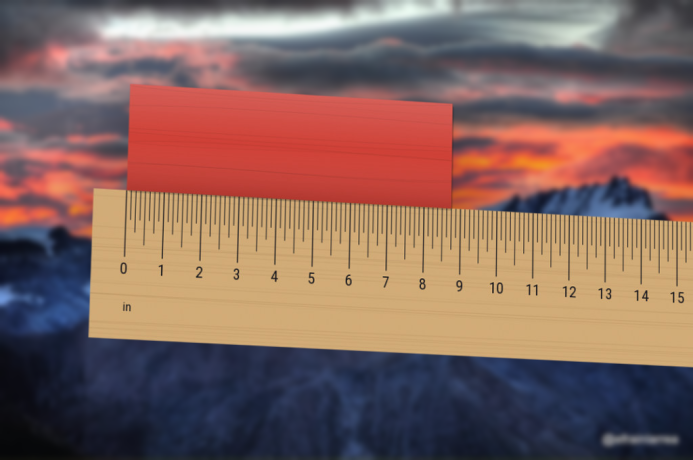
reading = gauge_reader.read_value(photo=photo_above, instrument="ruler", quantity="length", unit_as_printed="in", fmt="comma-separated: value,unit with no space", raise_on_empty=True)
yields 8.75,in
